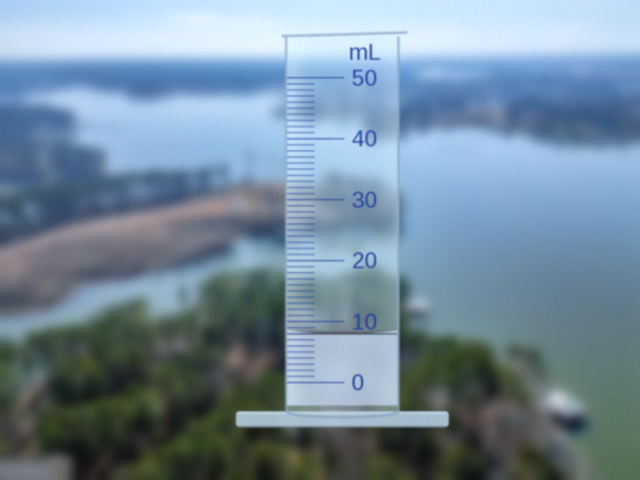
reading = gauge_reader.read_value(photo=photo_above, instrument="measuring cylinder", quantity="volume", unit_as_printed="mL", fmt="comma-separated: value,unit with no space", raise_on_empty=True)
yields 8,mL
